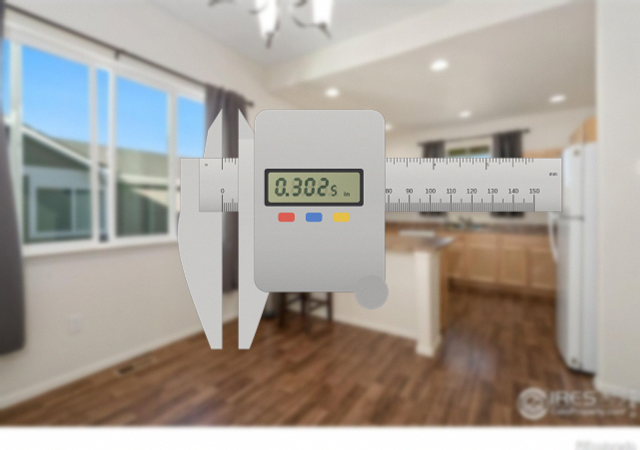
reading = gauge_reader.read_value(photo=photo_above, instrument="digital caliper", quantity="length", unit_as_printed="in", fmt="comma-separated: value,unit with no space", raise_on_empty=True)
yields 0.3025,in
